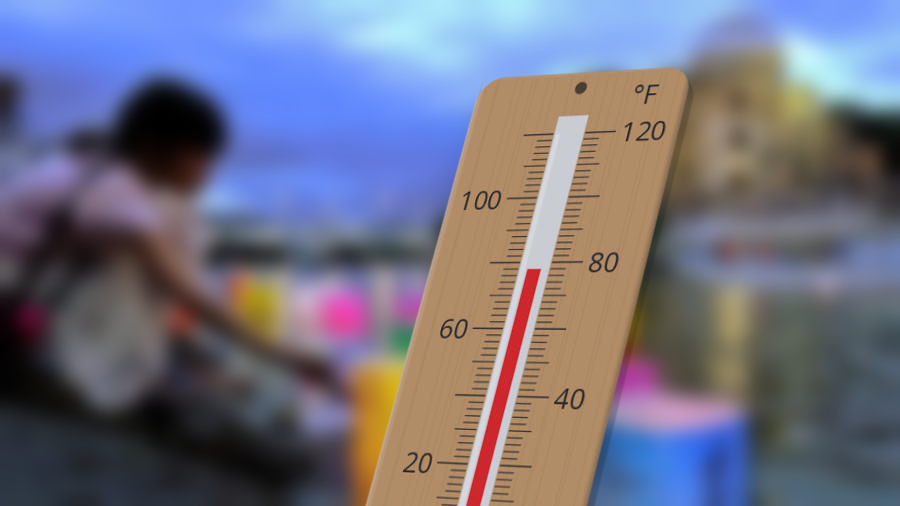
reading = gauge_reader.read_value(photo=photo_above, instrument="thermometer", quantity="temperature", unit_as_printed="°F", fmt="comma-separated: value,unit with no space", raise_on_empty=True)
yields 78,°F
